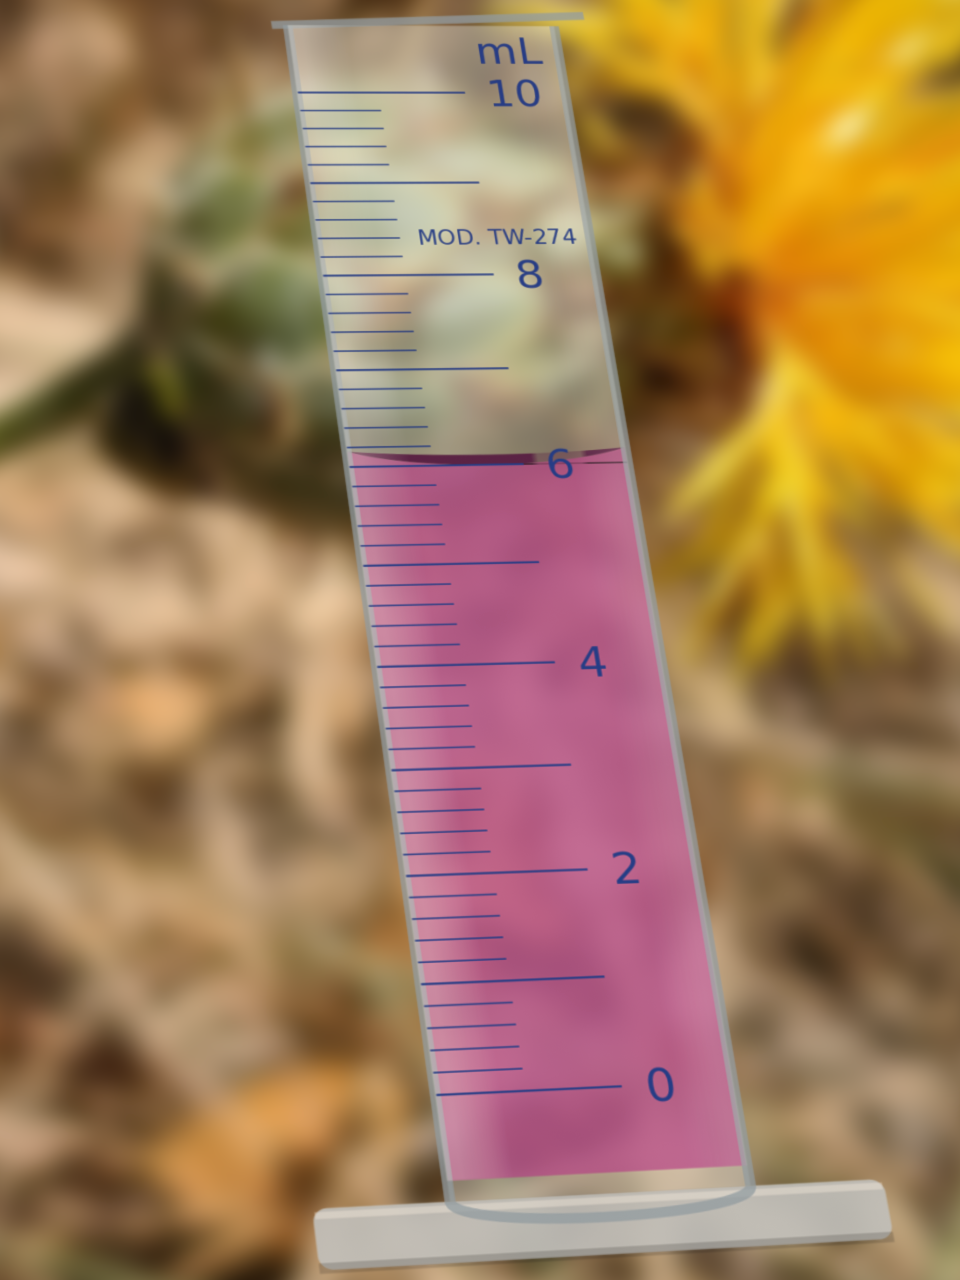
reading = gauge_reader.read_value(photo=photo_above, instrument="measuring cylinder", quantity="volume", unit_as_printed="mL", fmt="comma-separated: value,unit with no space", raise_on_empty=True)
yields 6,mL
